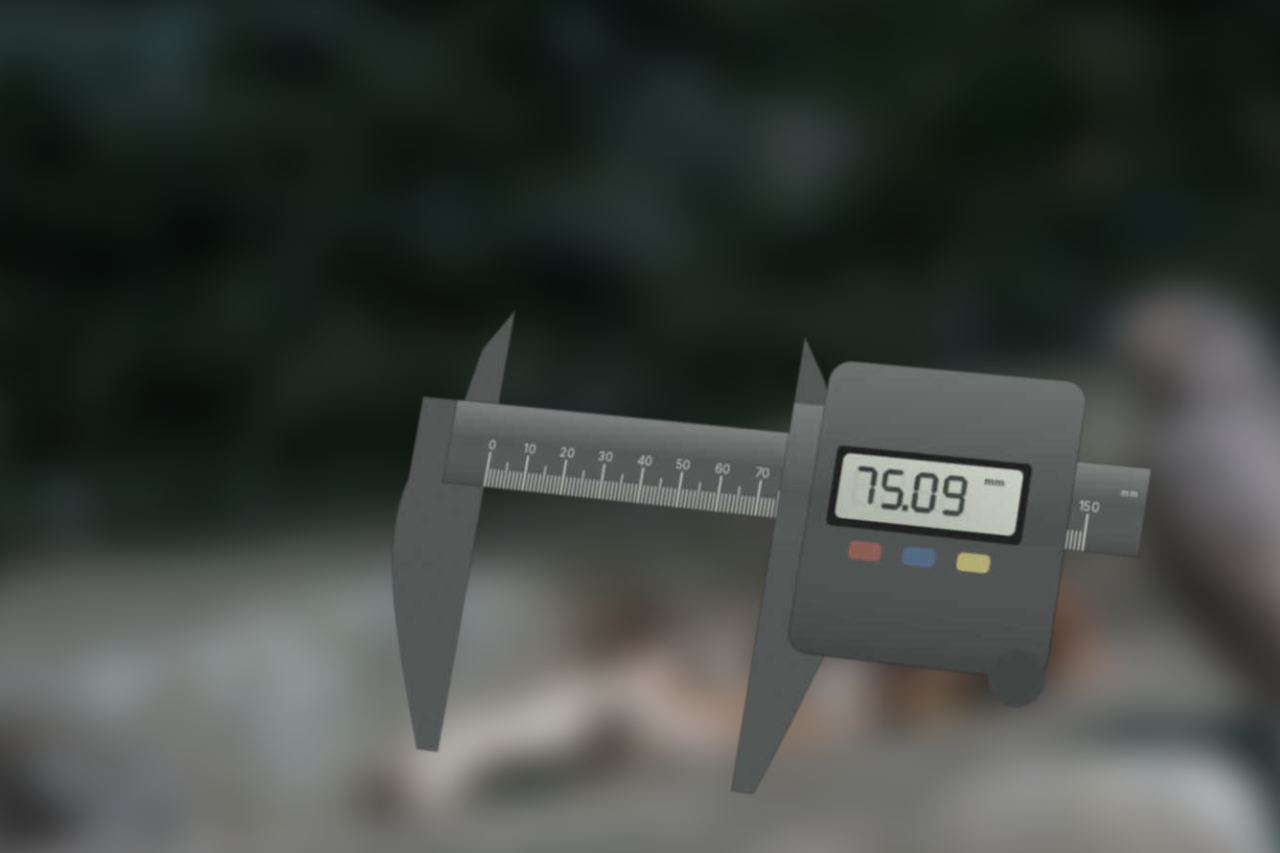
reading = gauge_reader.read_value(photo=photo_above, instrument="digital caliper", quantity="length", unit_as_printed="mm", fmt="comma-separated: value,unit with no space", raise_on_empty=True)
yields 75.09,mm
